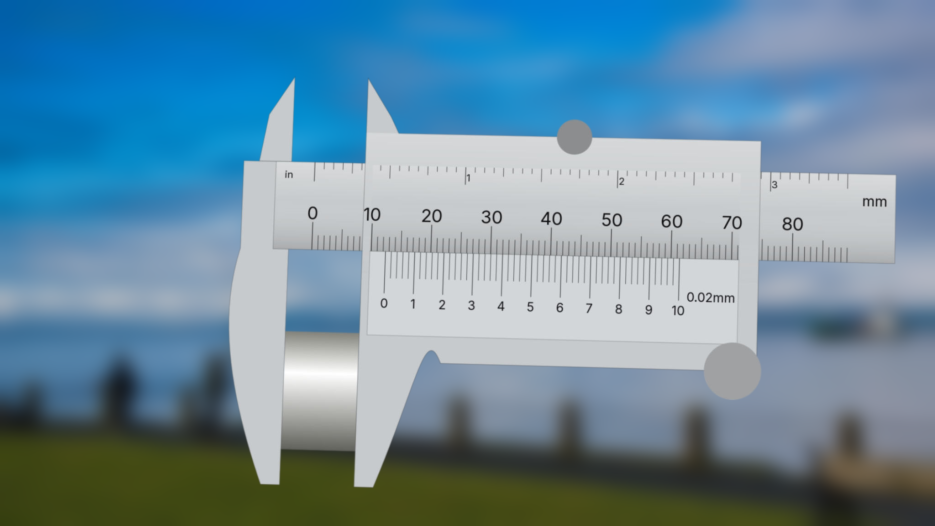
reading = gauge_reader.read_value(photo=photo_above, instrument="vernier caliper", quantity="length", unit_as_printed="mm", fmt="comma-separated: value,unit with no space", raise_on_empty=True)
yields 12.4,mm
